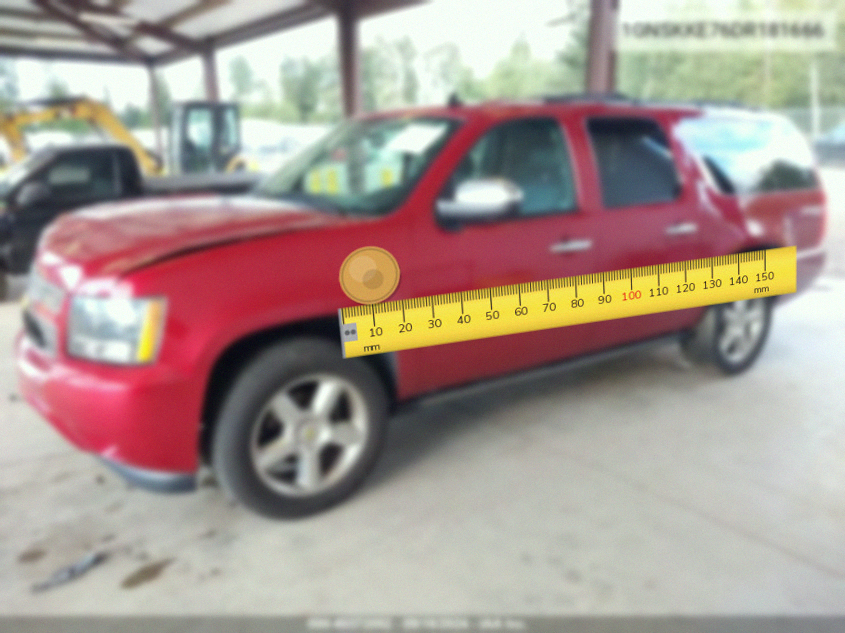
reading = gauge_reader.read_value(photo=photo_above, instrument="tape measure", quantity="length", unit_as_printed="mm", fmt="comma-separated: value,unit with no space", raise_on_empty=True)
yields 20,mm
